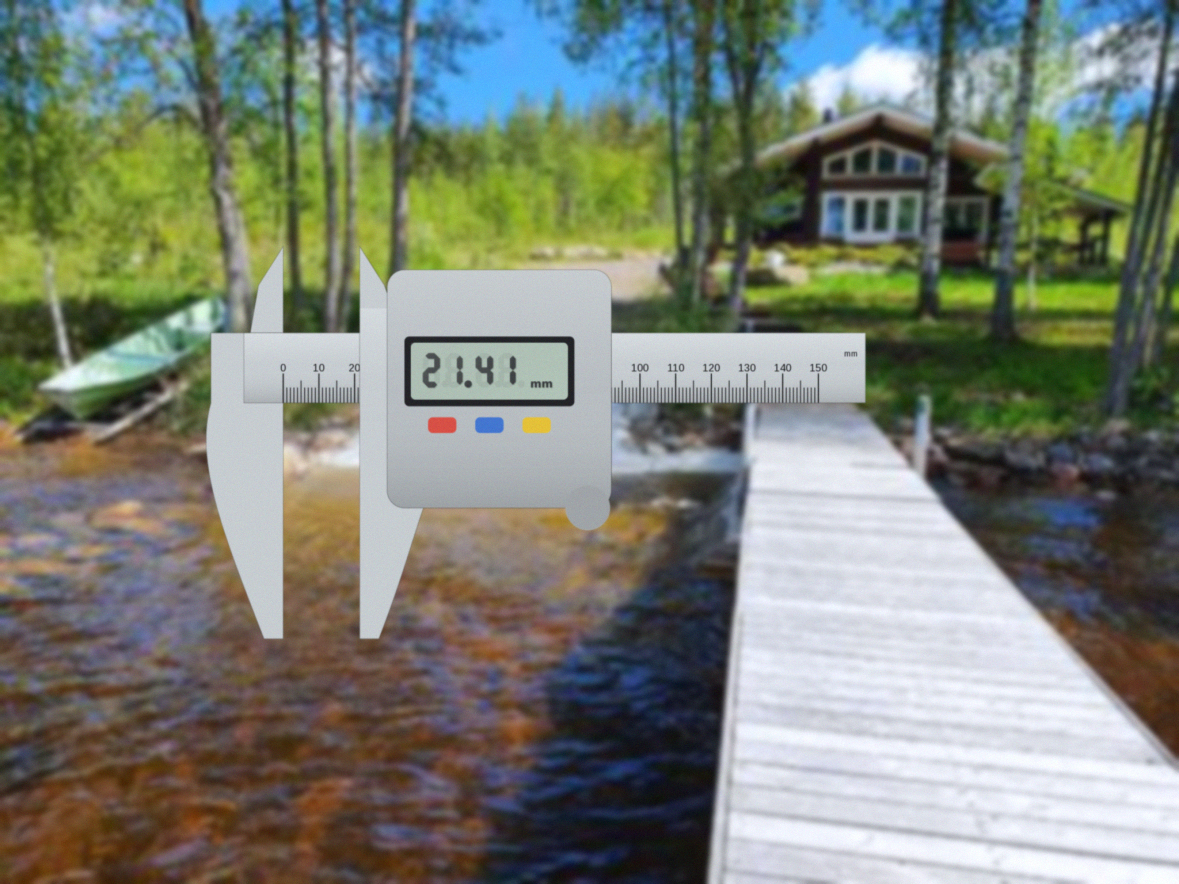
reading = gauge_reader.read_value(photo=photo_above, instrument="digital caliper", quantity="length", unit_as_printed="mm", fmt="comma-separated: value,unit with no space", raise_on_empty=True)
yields 21.41,mm
